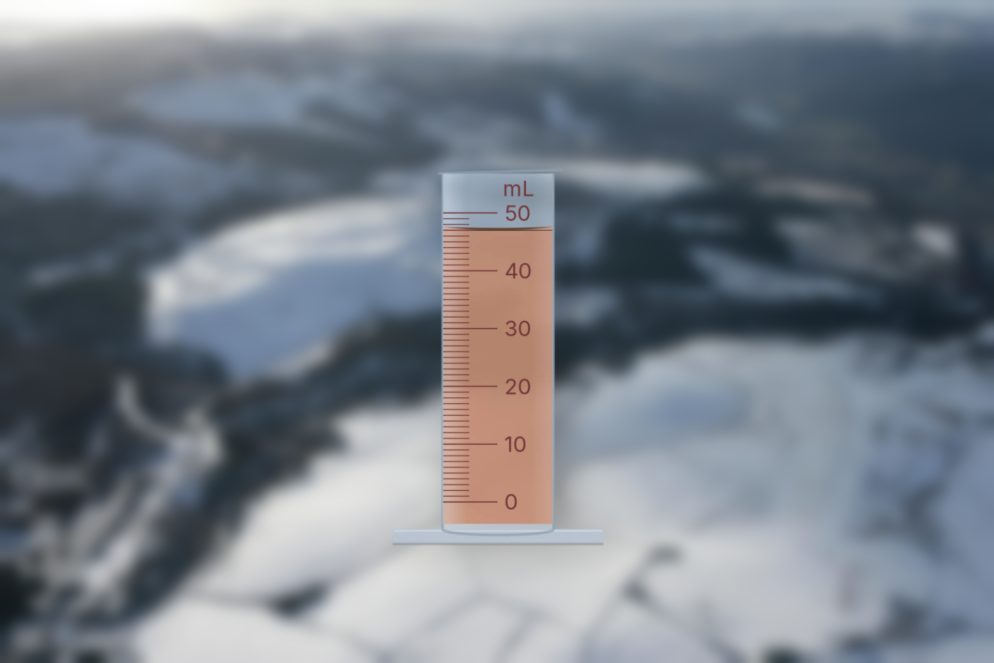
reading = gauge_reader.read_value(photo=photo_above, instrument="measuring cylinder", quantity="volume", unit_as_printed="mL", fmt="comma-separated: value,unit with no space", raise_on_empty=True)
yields 47,mL
